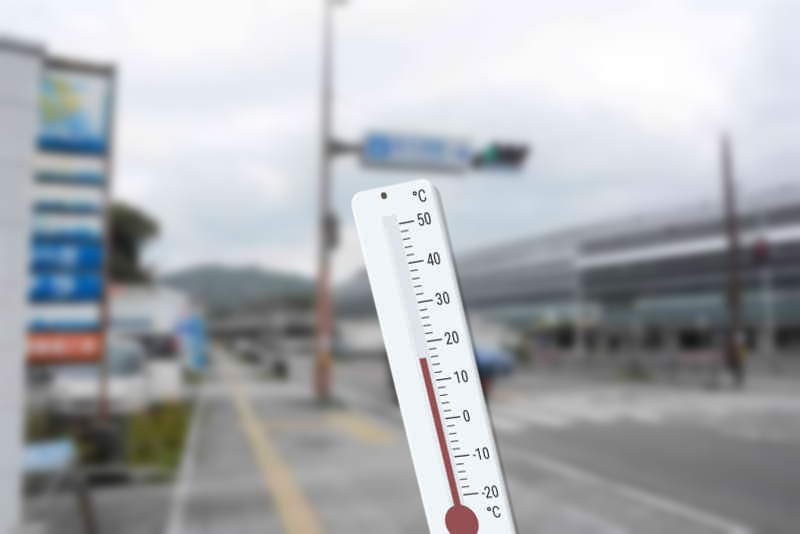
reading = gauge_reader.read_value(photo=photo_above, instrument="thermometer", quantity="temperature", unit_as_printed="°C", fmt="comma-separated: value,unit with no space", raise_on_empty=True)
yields 16,°C
